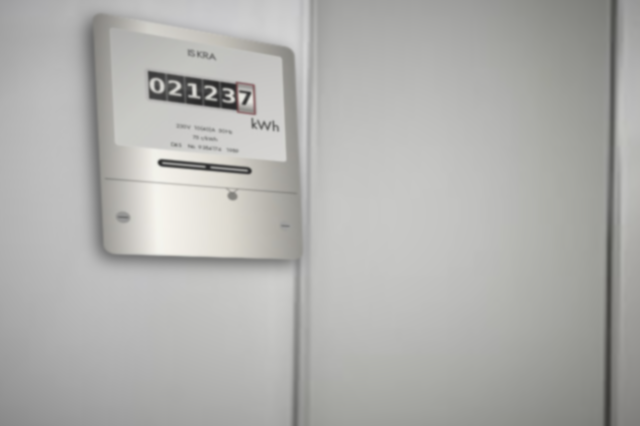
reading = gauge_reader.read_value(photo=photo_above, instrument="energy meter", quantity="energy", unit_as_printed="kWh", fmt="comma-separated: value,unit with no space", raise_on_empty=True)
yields 2123.7,kWh
